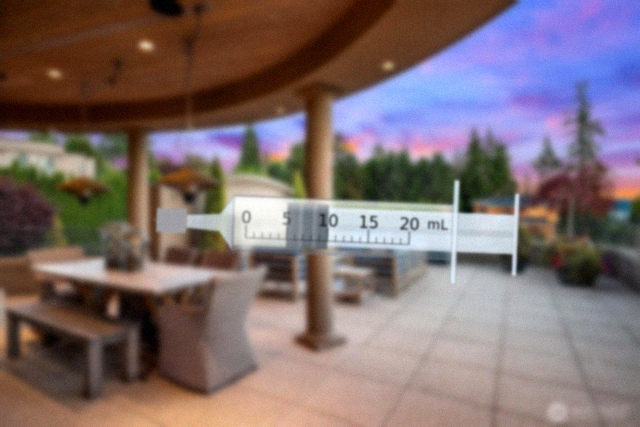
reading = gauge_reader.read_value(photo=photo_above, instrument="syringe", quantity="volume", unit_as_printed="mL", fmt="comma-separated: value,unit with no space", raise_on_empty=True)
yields 5,mL
